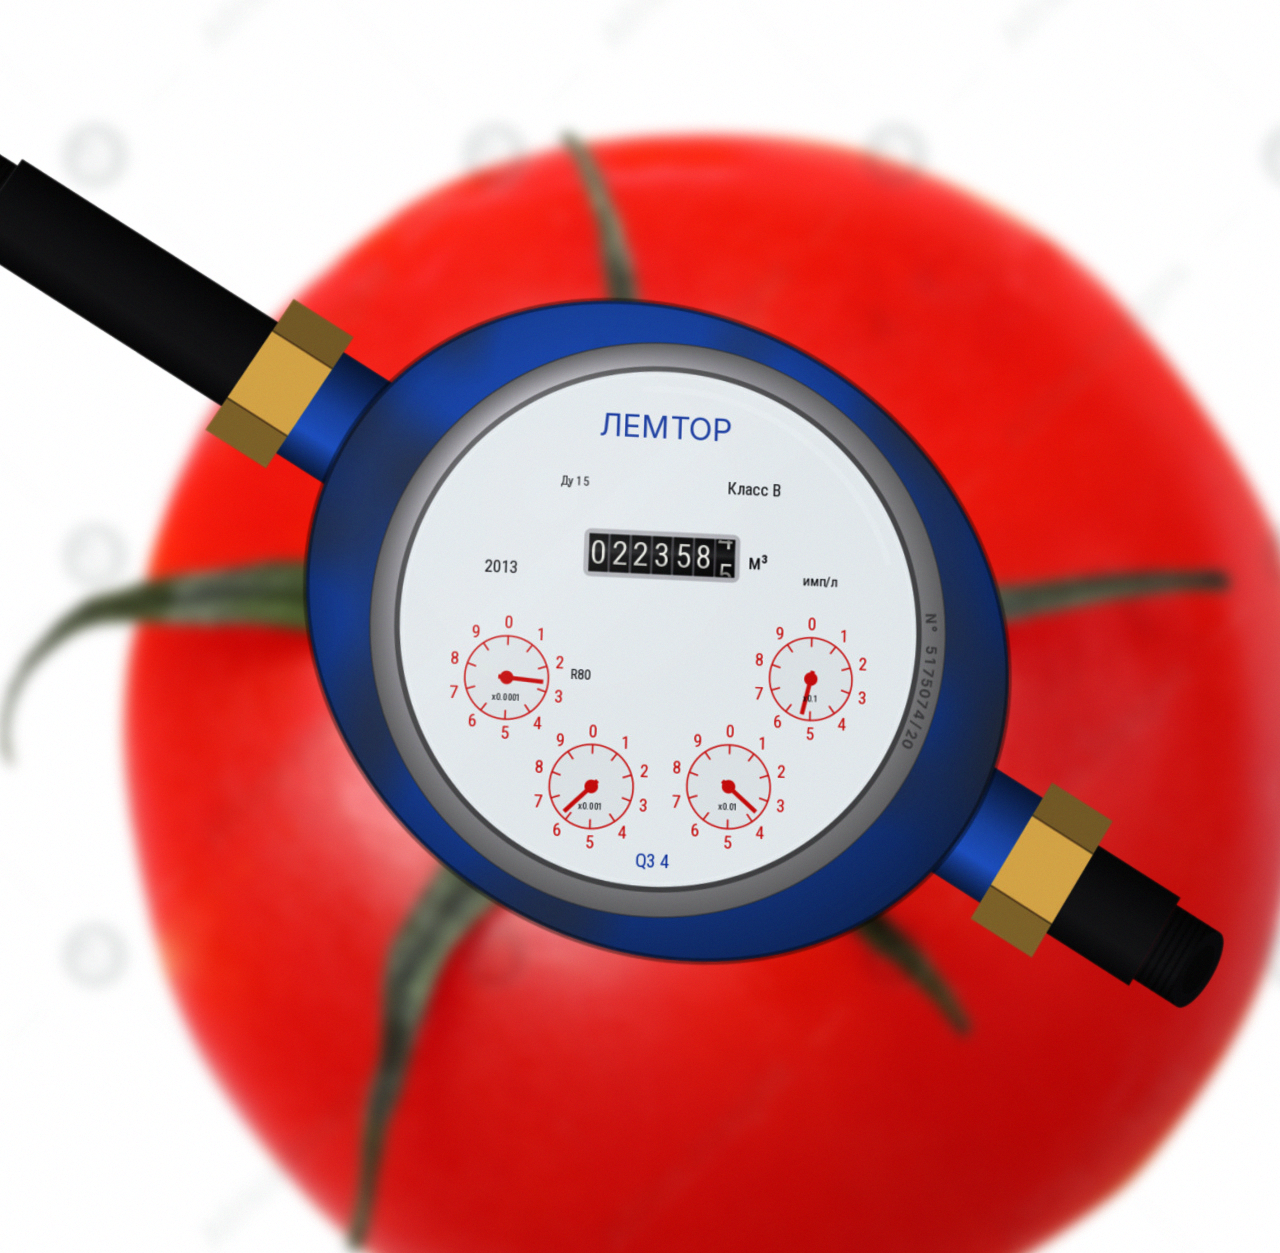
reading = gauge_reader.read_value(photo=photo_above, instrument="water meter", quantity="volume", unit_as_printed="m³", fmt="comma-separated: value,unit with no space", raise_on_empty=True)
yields 223584.5362,m³
